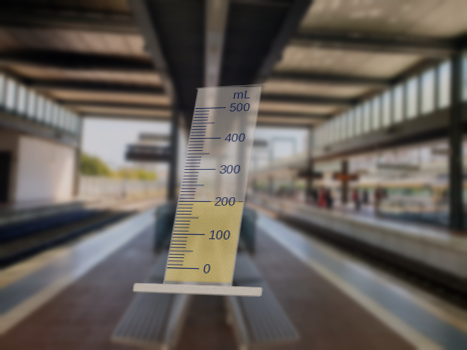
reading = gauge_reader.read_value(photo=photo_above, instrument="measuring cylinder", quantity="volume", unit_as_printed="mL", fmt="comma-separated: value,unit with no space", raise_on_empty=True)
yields 200,mL
